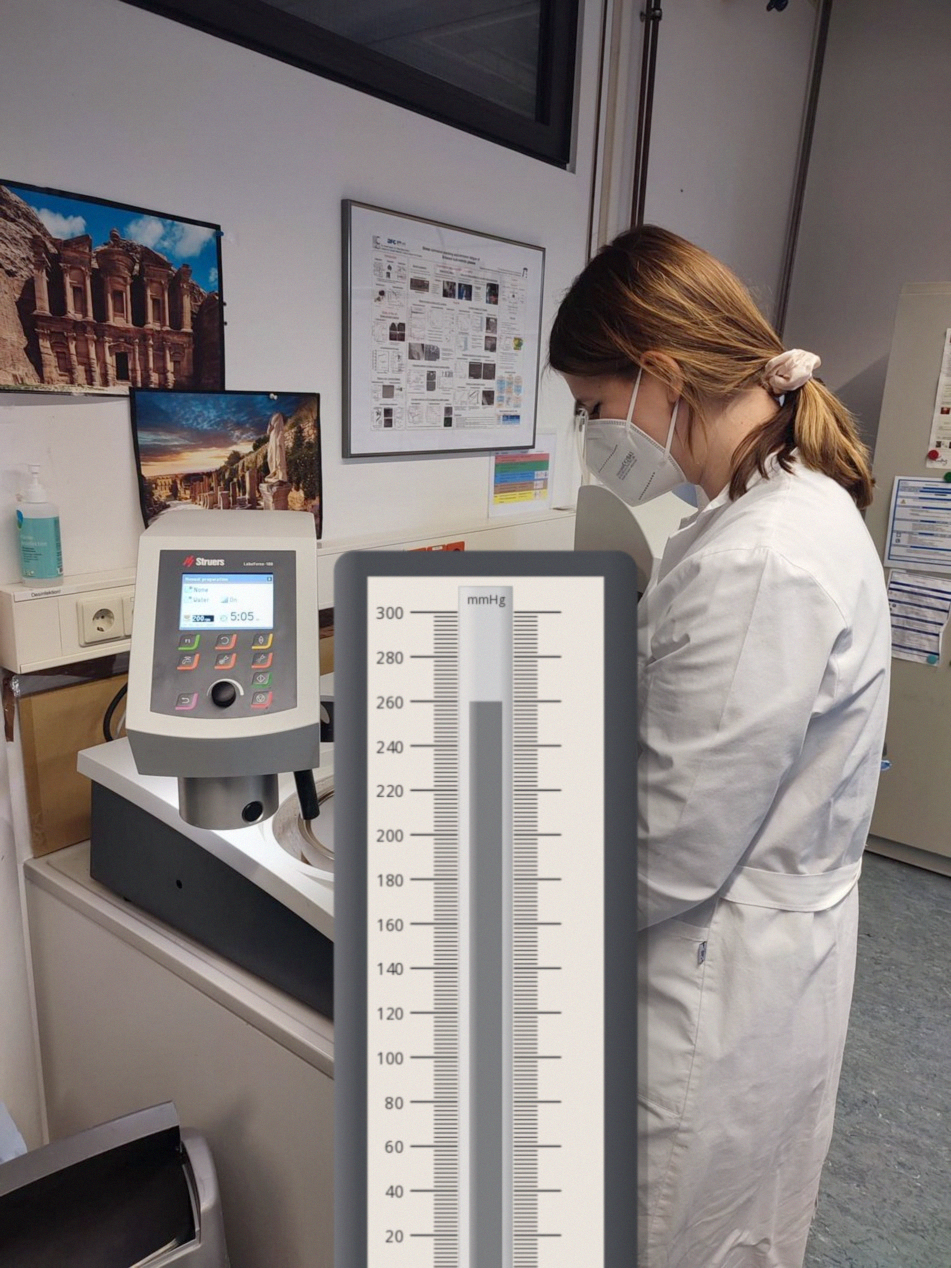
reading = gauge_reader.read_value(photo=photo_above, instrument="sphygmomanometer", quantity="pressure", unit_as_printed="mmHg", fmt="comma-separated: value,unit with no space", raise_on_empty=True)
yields 260,mmHg
